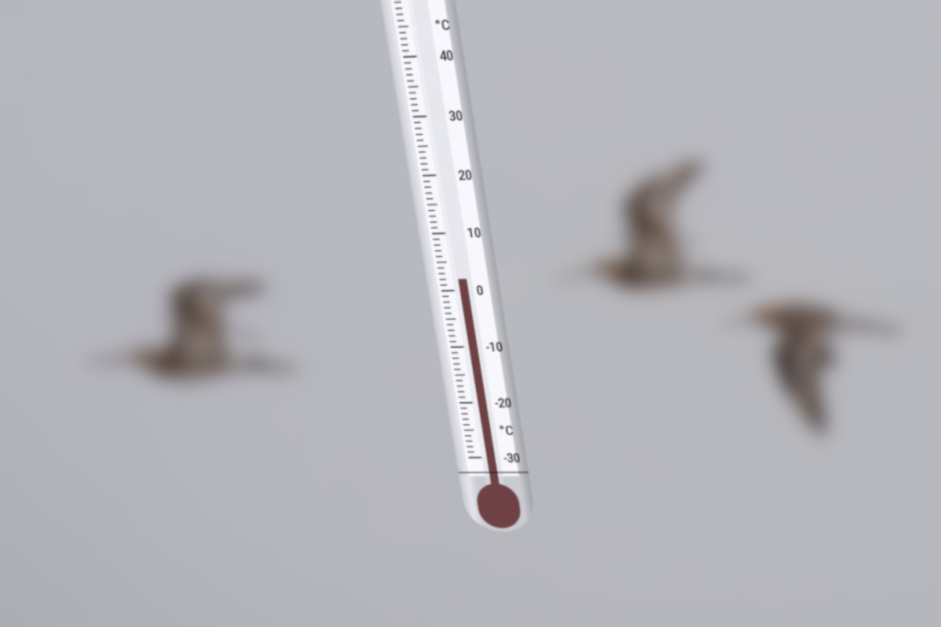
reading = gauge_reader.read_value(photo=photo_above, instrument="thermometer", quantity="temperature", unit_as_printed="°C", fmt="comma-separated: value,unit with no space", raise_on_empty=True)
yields 2,°C
